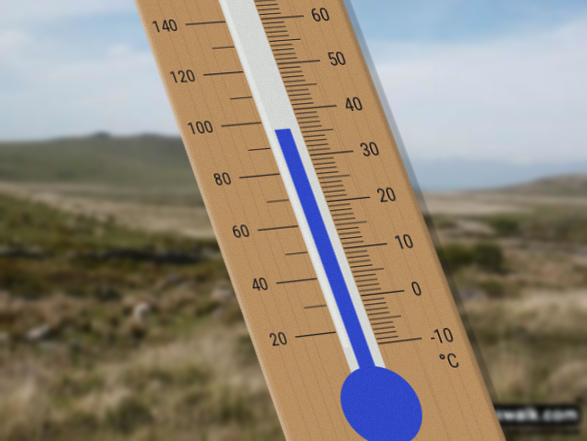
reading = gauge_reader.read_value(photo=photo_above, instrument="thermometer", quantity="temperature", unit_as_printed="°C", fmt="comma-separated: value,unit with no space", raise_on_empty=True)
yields 36,°C
